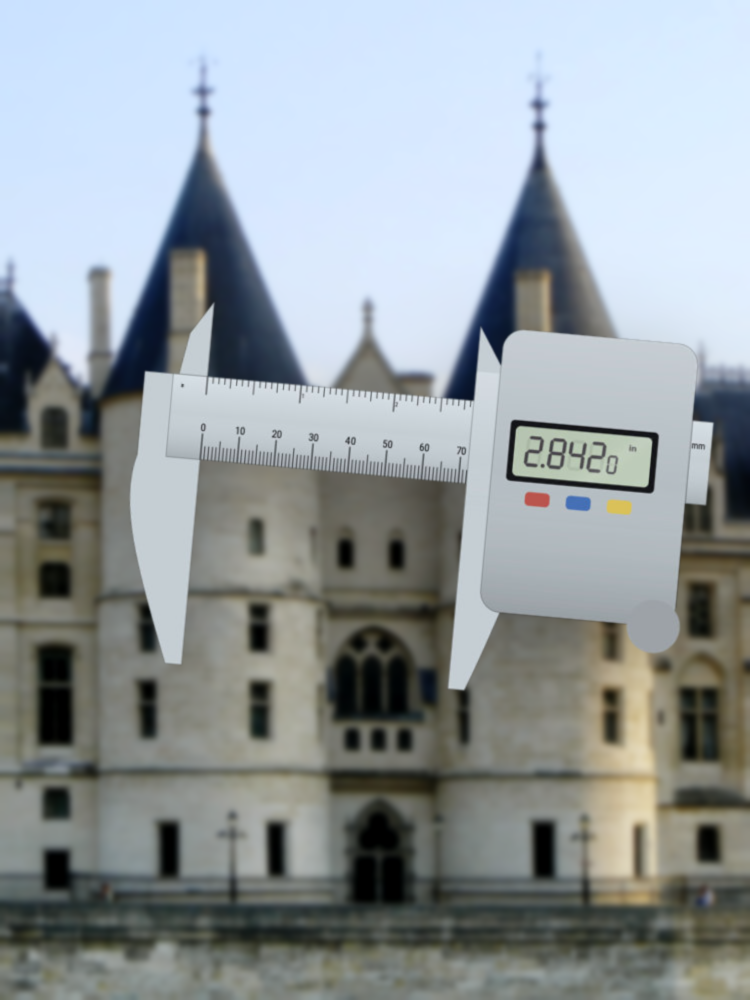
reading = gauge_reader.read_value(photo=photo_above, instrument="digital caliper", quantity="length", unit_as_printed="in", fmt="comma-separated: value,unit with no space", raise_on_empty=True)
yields 2.8420,in
